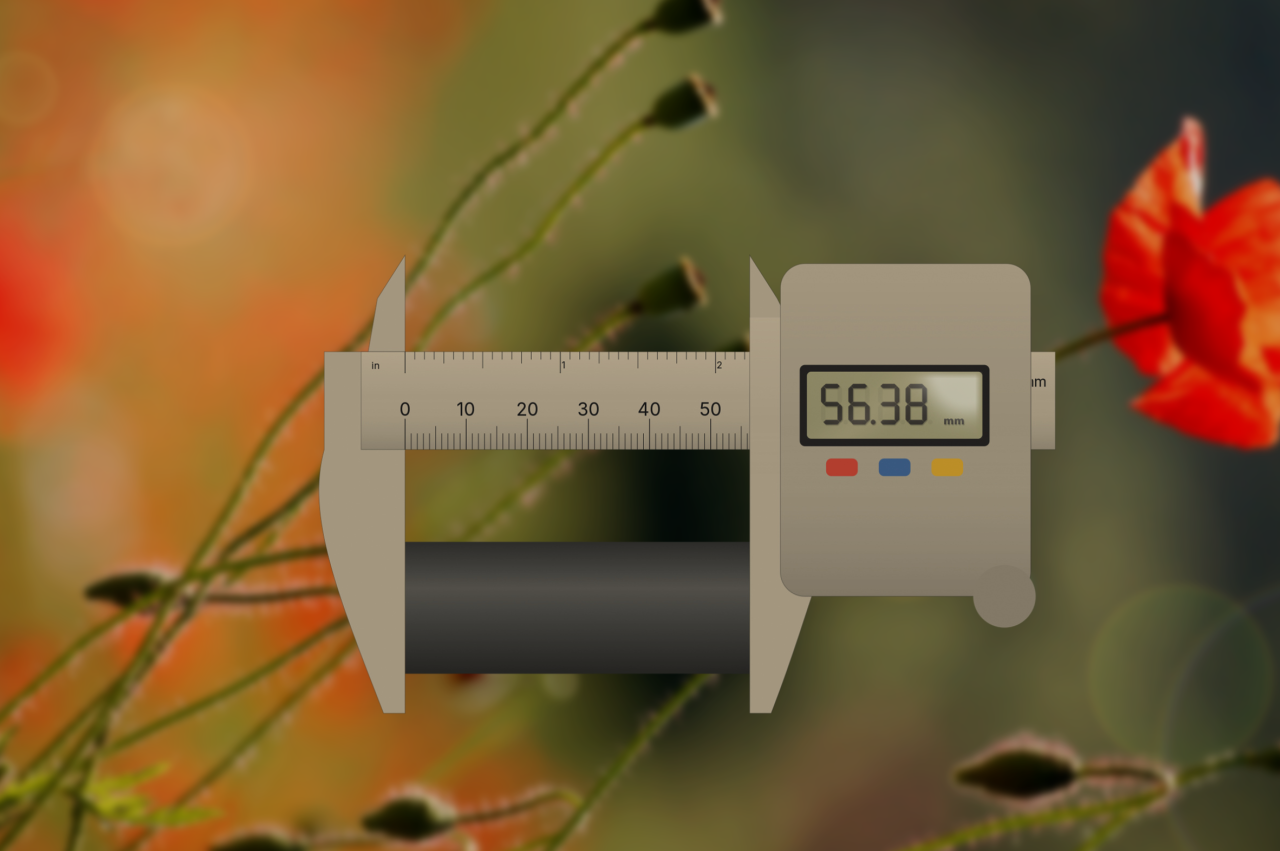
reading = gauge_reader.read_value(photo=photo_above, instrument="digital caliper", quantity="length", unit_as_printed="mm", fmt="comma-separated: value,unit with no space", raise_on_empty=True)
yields 56.38,mm
